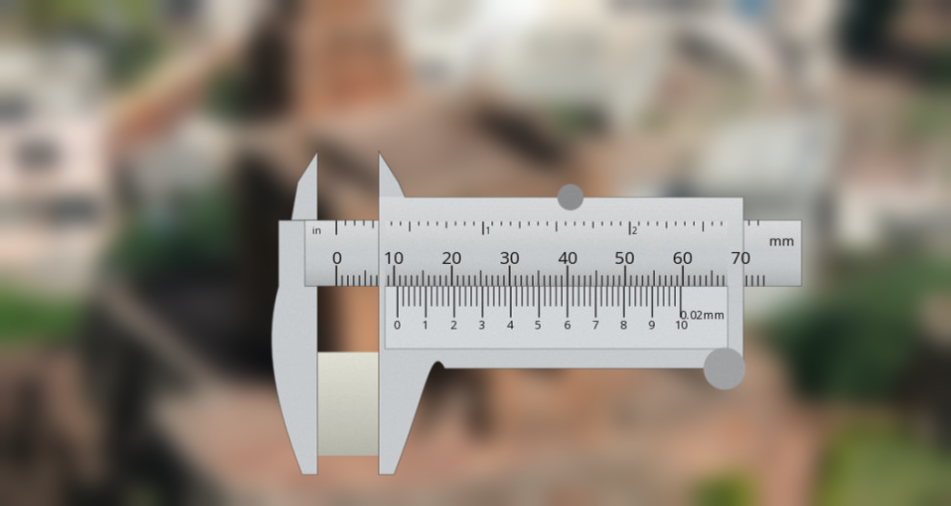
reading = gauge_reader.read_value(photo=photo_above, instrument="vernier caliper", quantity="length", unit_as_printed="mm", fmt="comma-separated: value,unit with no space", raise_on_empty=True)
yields 10.6,mm
